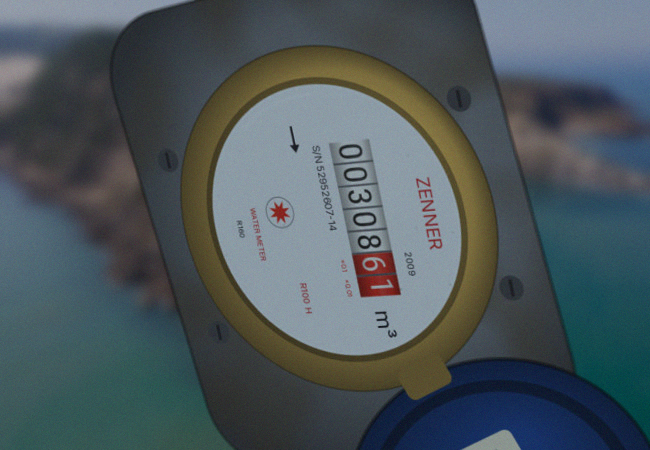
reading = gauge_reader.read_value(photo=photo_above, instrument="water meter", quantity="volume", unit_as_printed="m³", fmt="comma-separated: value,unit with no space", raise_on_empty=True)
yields 308.61,m³
